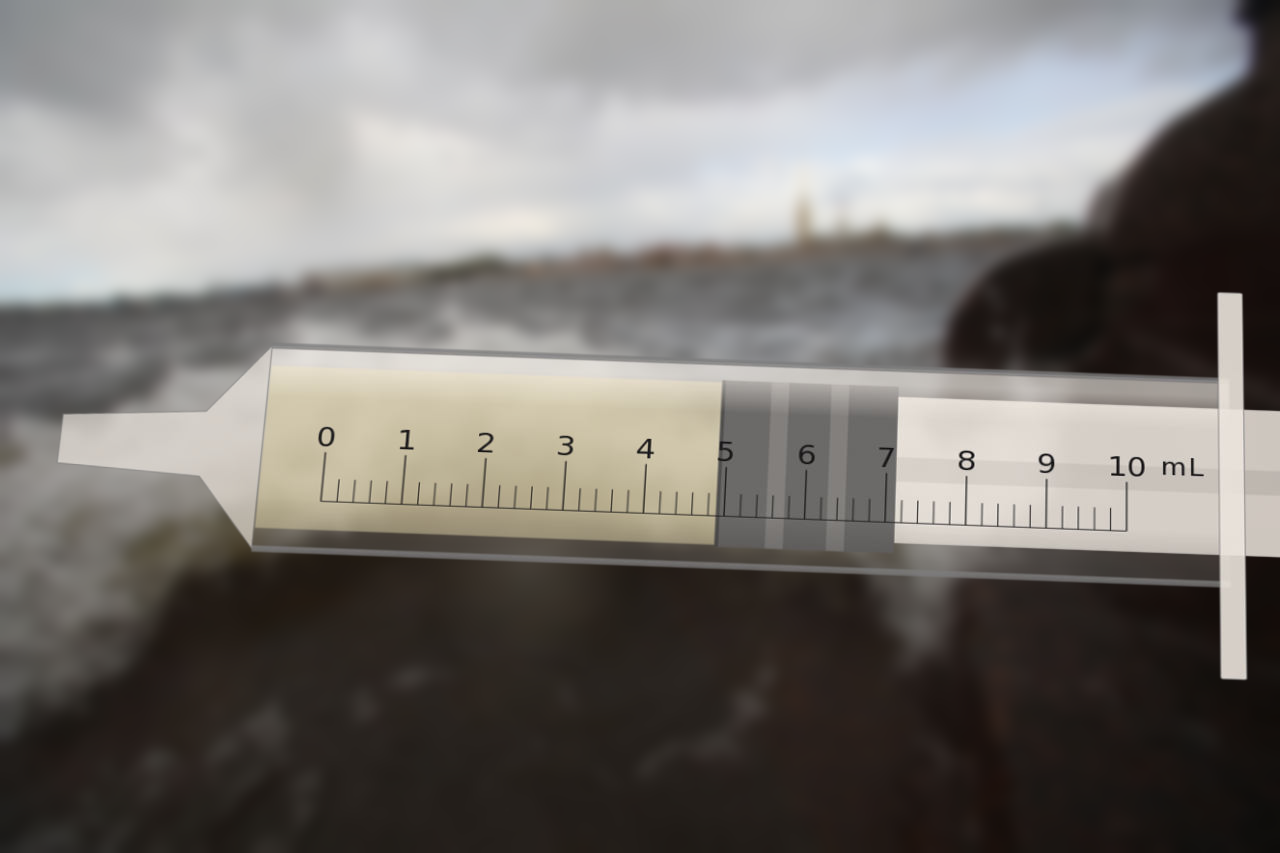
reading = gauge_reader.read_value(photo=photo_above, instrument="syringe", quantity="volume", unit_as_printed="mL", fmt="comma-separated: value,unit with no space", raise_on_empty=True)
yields 4.9,mL
